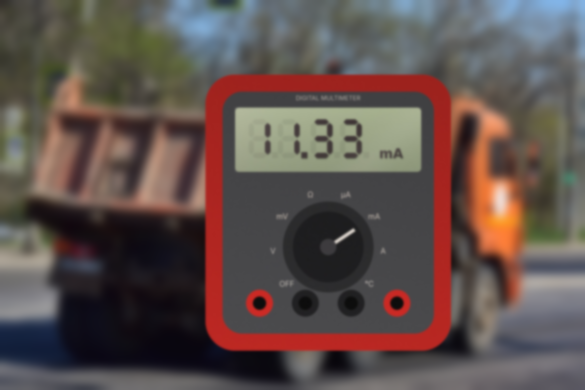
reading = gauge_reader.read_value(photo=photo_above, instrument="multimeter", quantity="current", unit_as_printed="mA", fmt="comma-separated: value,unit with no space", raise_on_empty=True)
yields 11.33,mA
